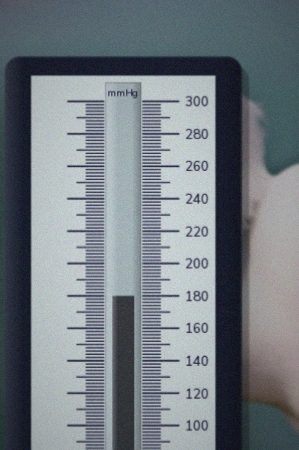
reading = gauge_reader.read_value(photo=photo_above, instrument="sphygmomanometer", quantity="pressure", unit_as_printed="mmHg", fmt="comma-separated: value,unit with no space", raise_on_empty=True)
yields 180,mmHg
